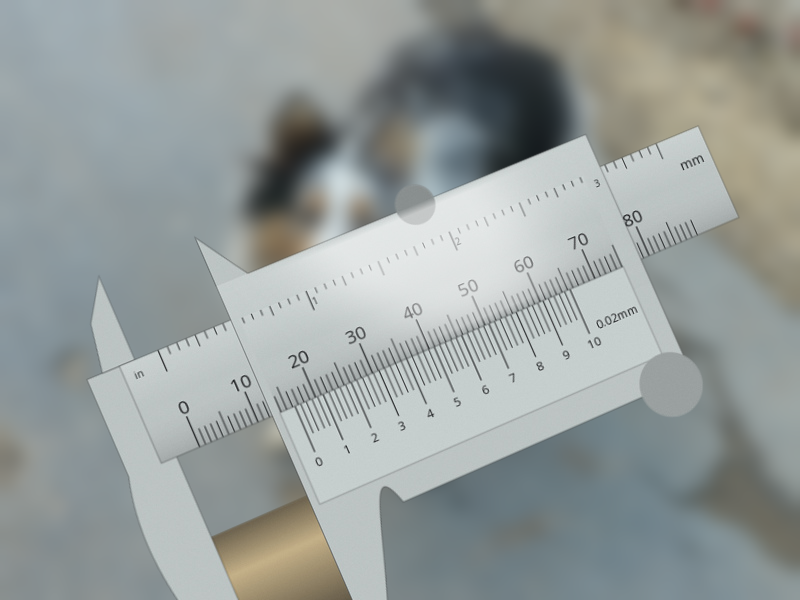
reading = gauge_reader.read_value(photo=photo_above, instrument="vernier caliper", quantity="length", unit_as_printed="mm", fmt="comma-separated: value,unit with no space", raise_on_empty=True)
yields 16.4,mm
